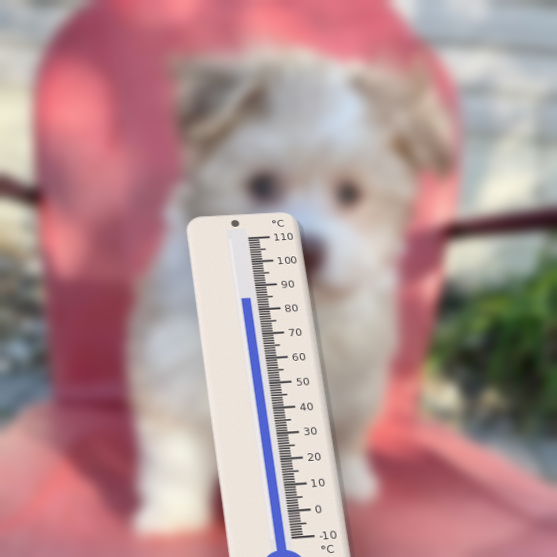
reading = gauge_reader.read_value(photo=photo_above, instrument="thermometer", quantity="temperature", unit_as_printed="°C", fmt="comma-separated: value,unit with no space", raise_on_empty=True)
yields 85,°C
